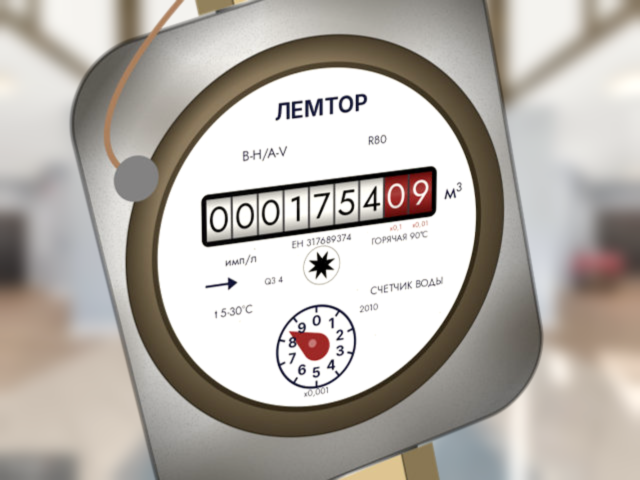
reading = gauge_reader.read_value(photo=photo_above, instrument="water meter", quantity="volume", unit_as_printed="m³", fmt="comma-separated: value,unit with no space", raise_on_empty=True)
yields 1754.098,m³
